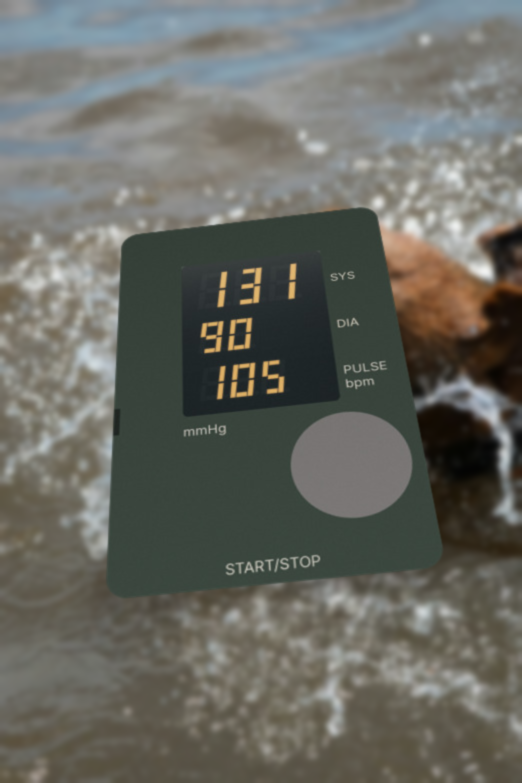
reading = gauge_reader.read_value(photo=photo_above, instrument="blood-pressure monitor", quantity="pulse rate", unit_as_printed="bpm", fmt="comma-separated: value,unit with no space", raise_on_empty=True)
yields 105,bpm
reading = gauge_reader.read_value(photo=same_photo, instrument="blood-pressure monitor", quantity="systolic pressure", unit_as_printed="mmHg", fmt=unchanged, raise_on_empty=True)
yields 131,mmHg
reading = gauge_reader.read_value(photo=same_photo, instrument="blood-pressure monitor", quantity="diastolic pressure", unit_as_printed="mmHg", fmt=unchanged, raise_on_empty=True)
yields 90,mmHg
